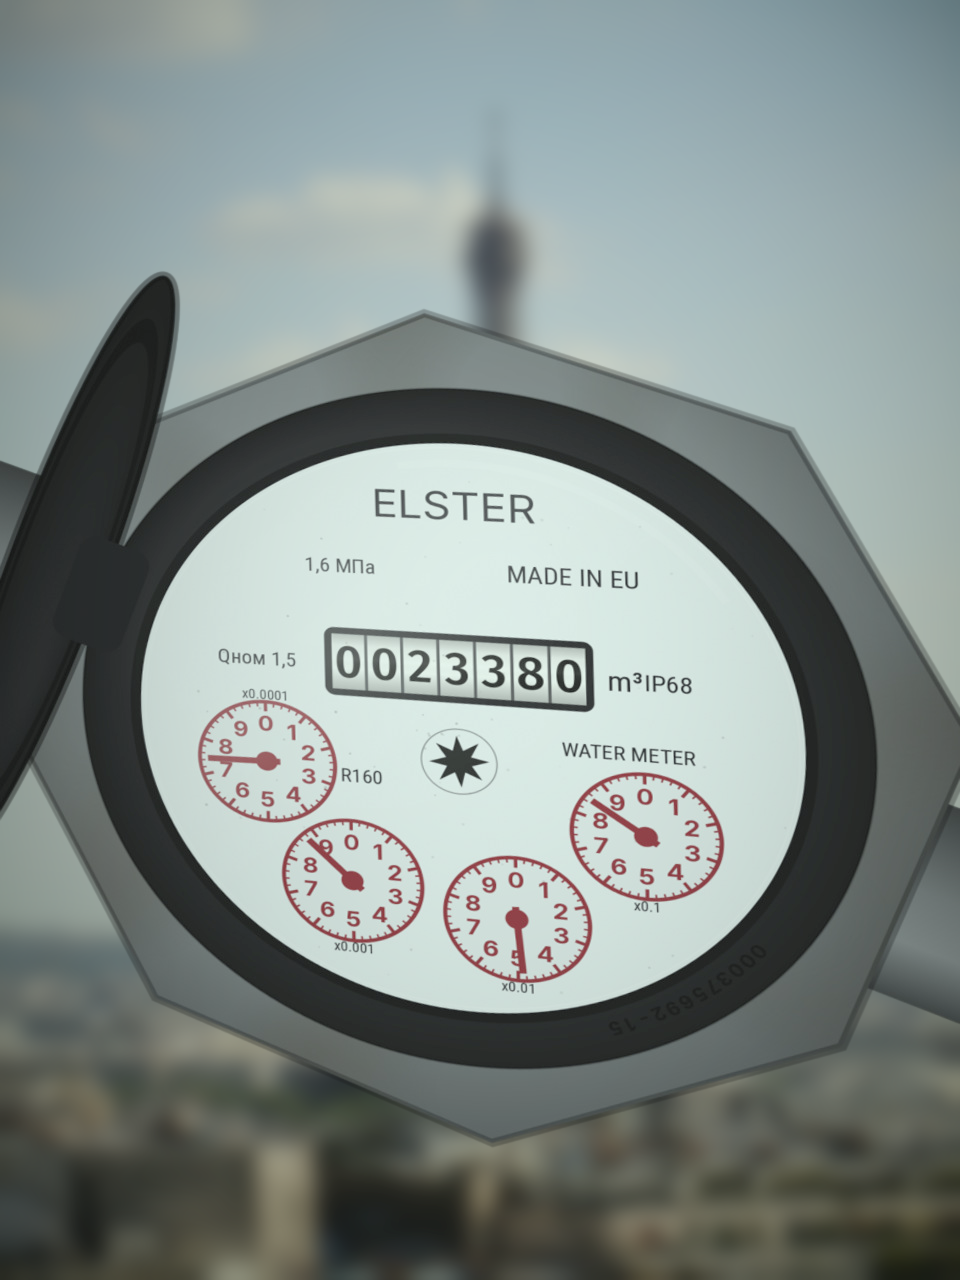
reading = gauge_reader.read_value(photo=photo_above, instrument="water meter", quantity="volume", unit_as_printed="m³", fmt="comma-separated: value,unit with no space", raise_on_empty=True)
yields 23380.8487,m³
